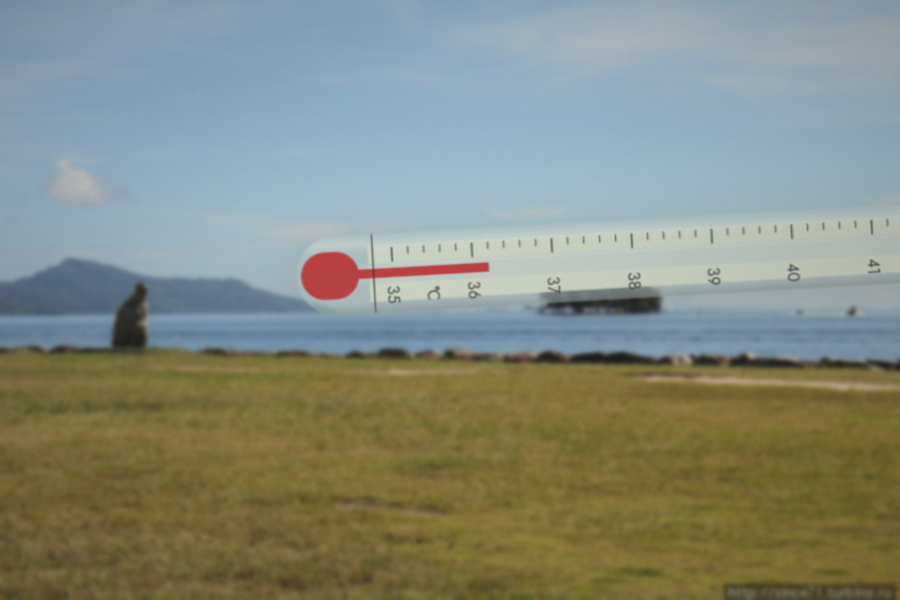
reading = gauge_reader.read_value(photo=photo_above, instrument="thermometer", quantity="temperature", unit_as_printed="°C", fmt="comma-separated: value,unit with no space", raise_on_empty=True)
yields 36.2,°C
